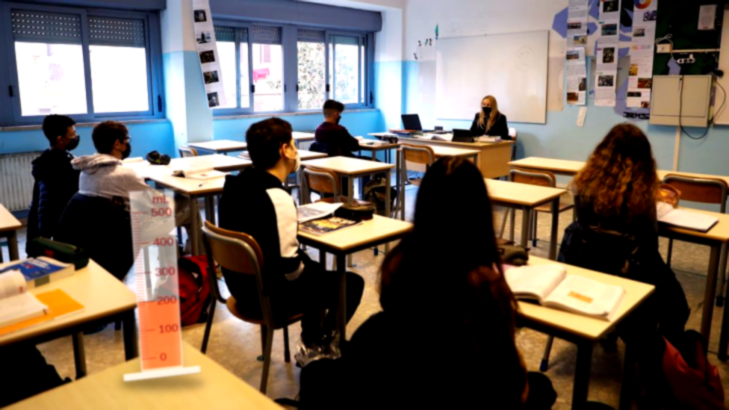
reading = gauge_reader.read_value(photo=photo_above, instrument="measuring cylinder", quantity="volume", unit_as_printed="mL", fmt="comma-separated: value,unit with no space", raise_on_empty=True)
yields 200,mL
